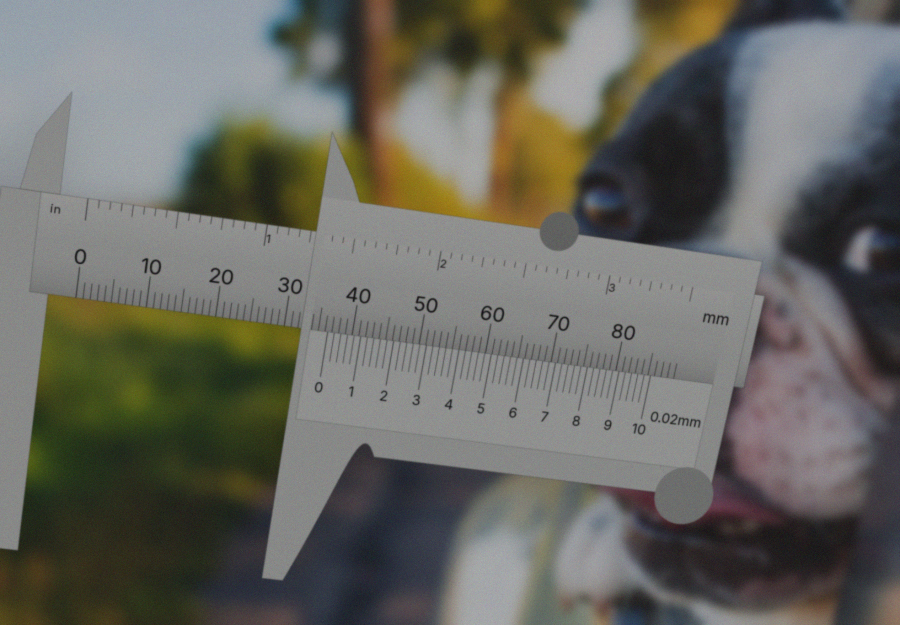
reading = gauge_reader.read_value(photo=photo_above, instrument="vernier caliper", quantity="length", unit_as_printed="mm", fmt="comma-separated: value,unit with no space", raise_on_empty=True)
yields 36.4,mm
